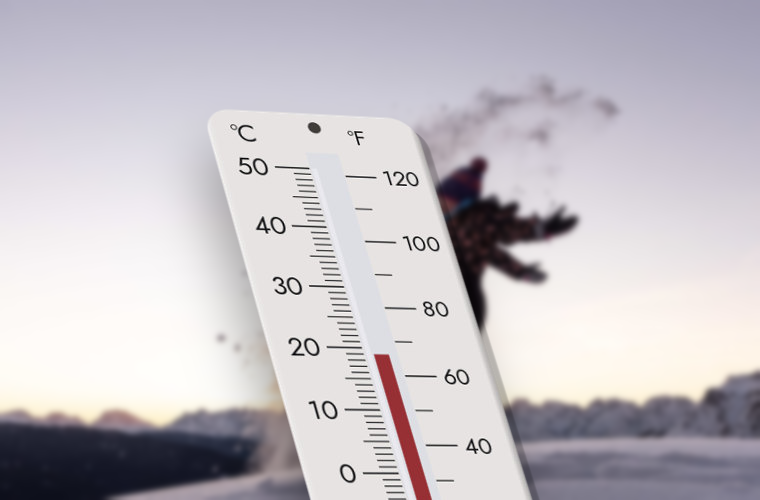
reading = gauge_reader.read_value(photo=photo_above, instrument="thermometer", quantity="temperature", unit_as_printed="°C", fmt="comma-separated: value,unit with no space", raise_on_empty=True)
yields 19,°C
